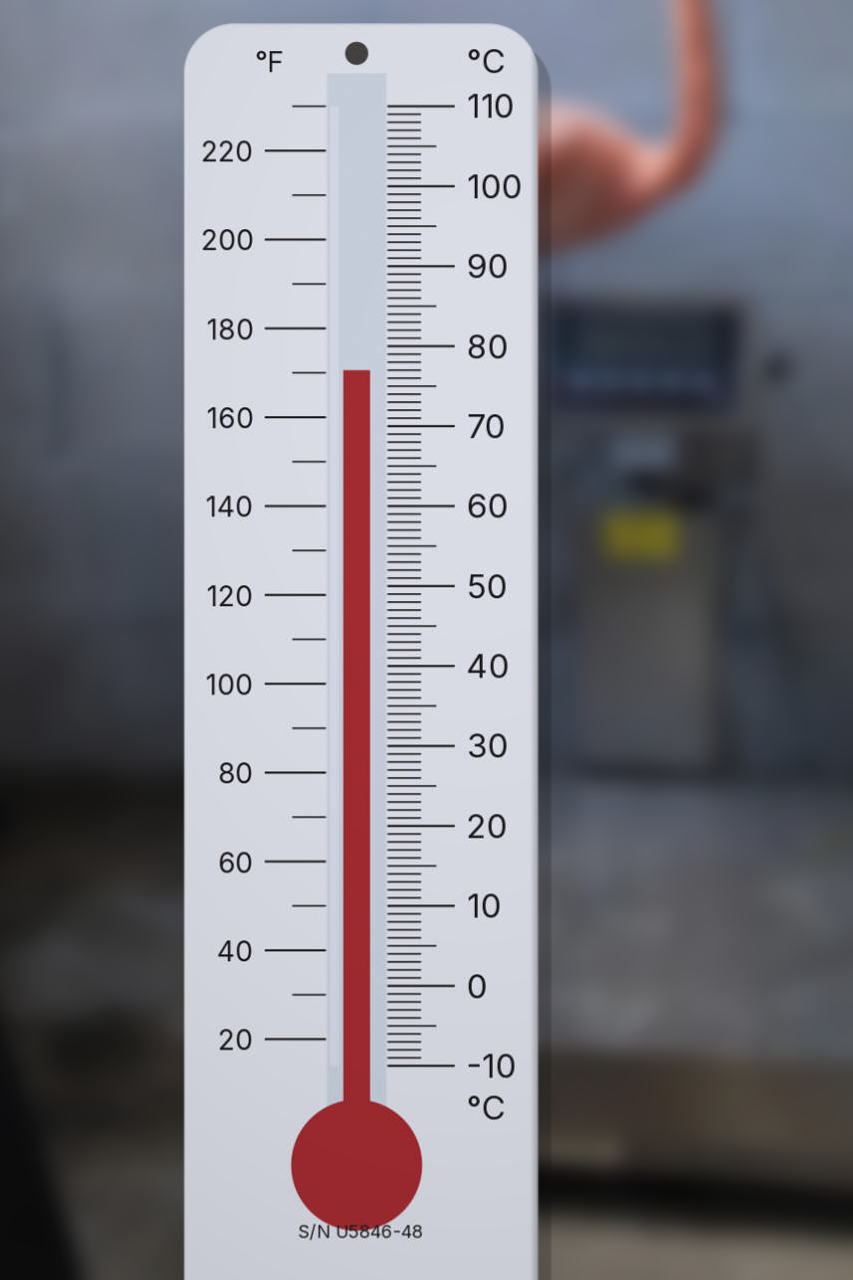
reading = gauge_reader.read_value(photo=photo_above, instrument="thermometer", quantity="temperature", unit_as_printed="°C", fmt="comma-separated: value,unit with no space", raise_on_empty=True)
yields 77,°C
